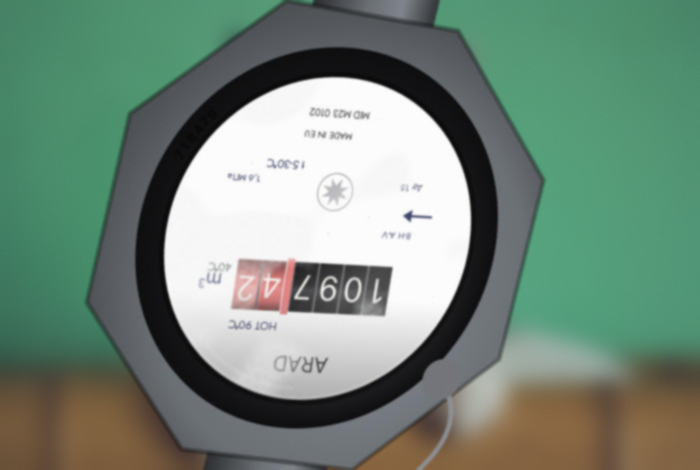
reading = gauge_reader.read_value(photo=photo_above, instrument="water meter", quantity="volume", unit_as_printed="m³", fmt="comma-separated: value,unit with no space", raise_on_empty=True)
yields 1097.42,m³
